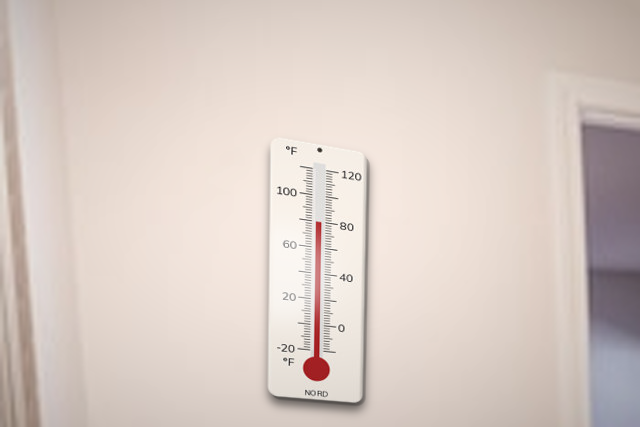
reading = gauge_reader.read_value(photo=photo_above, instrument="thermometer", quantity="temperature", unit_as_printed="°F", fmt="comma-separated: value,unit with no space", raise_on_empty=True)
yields 80,°F
